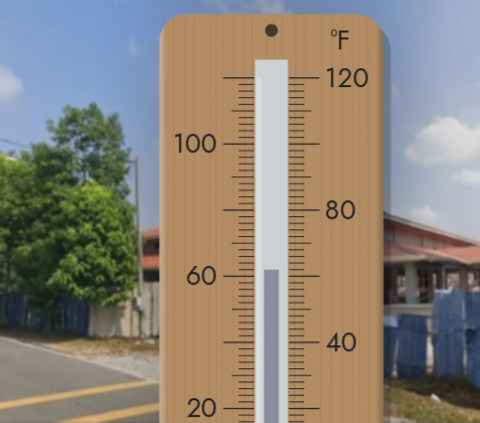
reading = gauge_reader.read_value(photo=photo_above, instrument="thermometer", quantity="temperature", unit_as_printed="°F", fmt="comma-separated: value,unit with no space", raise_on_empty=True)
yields 62,°F
